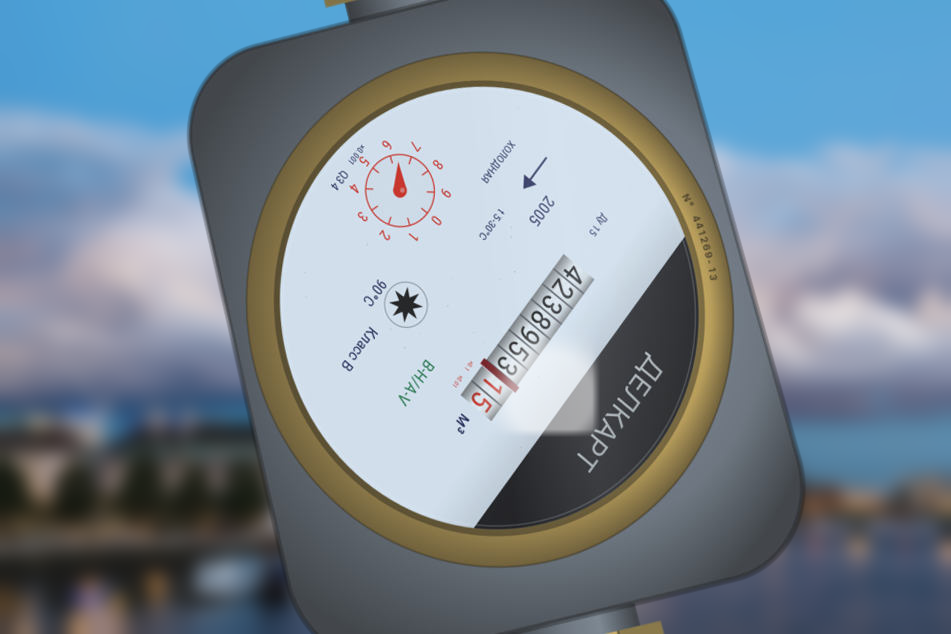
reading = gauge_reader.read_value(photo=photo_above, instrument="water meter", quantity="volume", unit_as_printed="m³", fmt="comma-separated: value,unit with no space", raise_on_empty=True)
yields 4238953.156,m³
